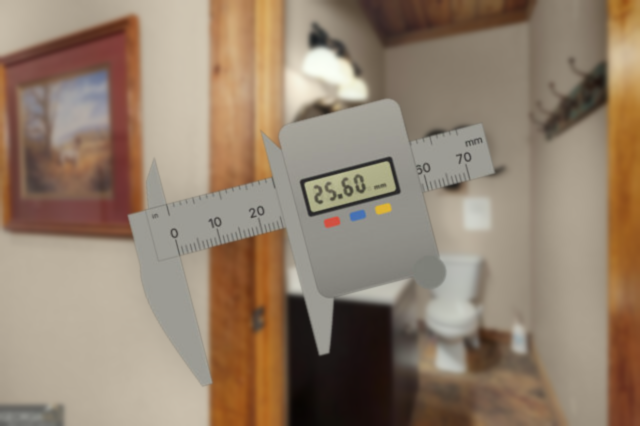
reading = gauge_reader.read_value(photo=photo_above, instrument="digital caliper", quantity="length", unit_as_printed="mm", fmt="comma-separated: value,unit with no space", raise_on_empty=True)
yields 25.60,mm
